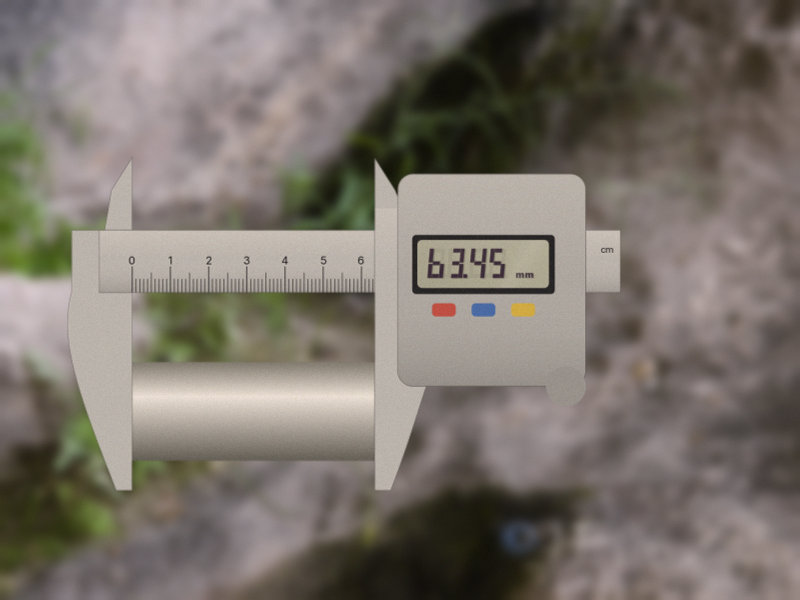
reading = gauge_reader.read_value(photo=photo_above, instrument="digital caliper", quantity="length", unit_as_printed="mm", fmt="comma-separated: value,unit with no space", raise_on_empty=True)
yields 63.45,mm
